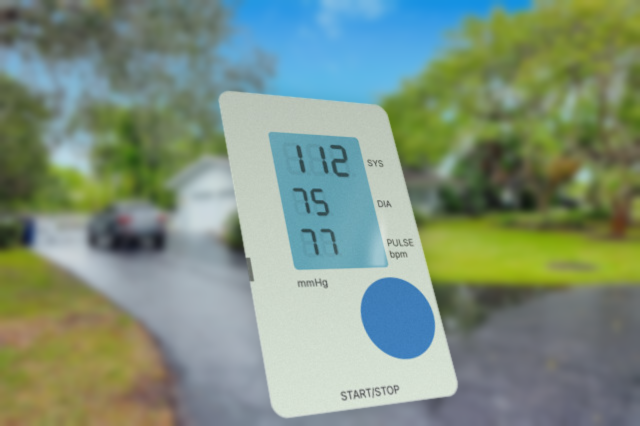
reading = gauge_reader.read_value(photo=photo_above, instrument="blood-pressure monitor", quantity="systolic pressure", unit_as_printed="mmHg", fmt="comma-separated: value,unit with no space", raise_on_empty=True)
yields 112,mmHg
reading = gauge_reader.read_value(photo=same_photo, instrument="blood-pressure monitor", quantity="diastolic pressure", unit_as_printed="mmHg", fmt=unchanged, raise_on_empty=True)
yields 75,mmHg
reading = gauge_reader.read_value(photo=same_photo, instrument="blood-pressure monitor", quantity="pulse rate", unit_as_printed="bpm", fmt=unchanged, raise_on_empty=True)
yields 77,bpm
